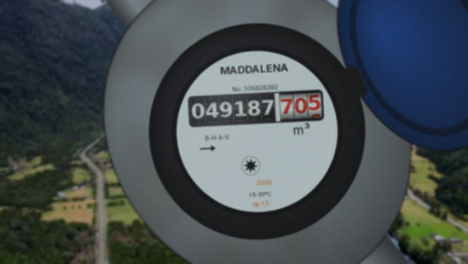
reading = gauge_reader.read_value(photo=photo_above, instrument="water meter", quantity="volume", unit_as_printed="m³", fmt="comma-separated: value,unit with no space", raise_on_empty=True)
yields 49187.705,m³
